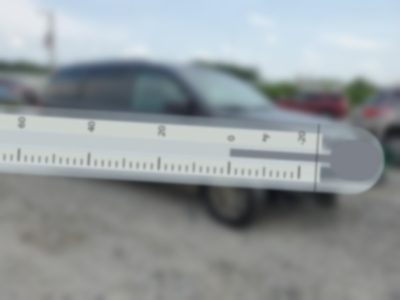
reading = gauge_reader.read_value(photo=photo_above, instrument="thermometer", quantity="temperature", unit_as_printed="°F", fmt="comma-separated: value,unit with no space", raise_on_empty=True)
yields 0,°F
